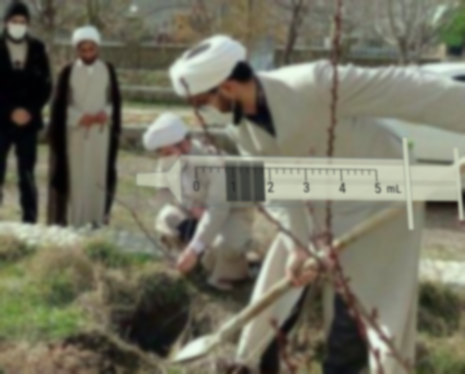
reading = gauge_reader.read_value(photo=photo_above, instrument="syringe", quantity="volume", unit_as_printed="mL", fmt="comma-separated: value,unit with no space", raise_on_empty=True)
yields 0.8,mL
